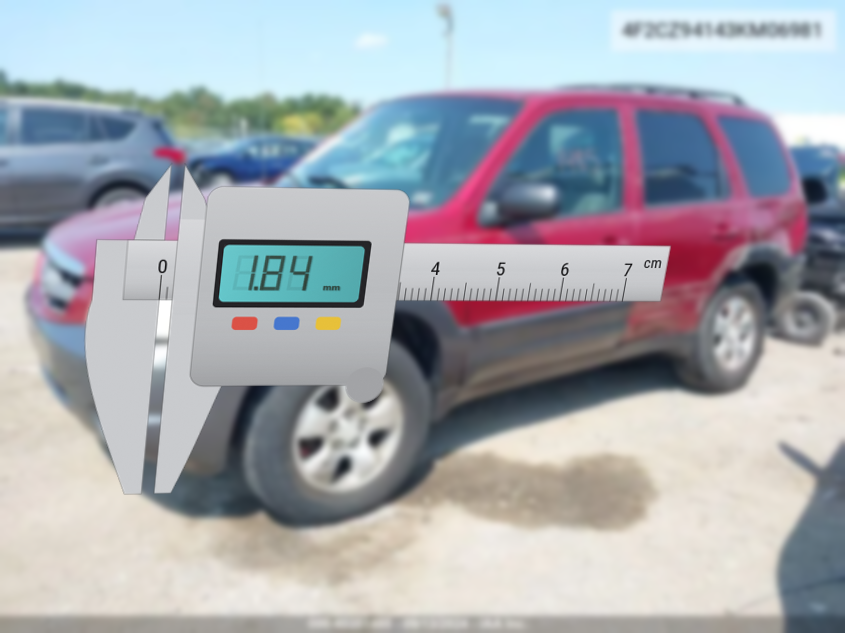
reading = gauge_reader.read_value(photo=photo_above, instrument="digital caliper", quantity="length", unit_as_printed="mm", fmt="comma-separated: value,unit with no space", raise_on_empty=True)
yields 1.84,mm
